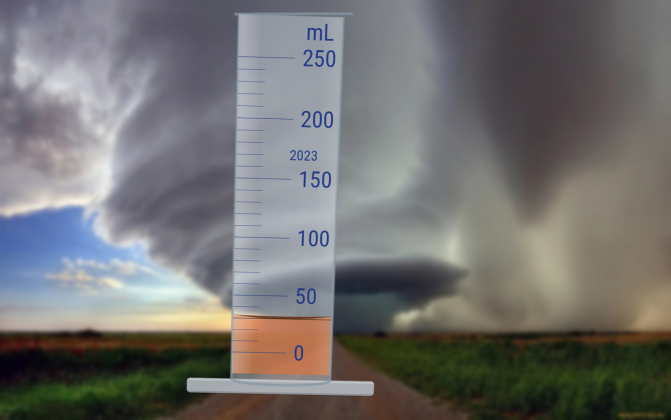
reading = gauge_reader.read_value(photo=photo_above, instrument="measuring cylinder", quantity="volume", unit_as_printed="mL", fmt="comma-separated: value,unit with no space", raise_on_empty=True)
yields 30,mL
